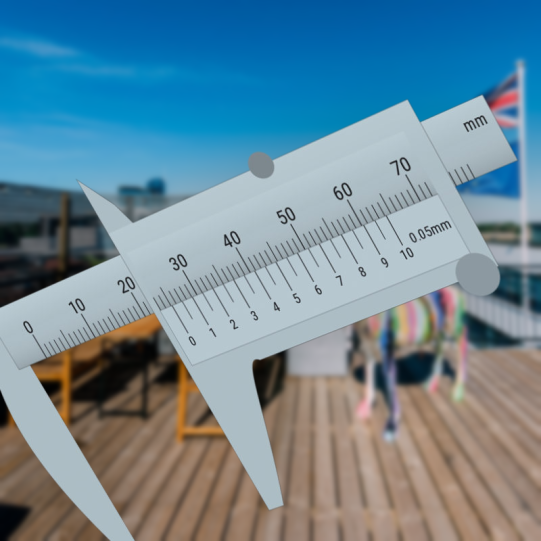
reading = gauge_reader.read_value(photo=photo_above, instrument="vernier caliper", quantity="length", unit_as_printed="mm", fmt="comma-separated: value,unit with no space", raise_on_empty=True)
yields 25.2,mm
